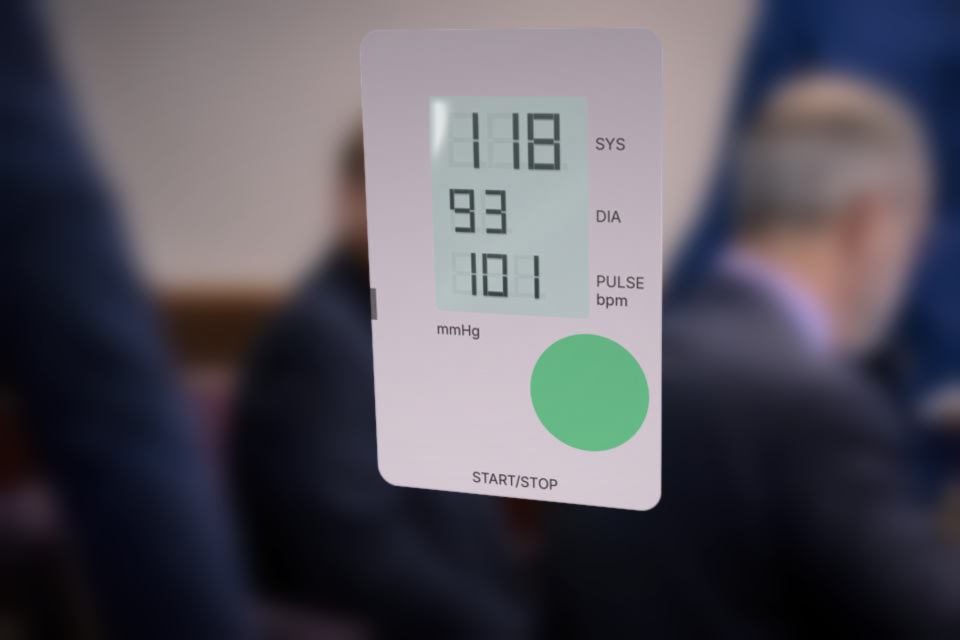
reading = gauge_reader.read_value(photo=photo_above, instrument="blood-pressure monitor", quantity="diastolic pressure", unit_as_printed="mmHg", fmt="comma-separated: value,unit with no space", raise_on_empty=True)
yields 93,mmHg
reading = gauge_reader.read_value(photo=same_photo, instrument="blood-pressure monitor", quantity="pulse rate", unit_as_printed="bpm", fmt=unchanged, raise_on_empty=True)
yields 101,bpm
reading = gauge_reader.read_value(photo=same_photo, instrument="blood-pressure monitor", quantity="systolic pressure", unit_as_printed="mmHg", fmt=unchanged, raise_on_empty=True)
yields 118,mmHg
